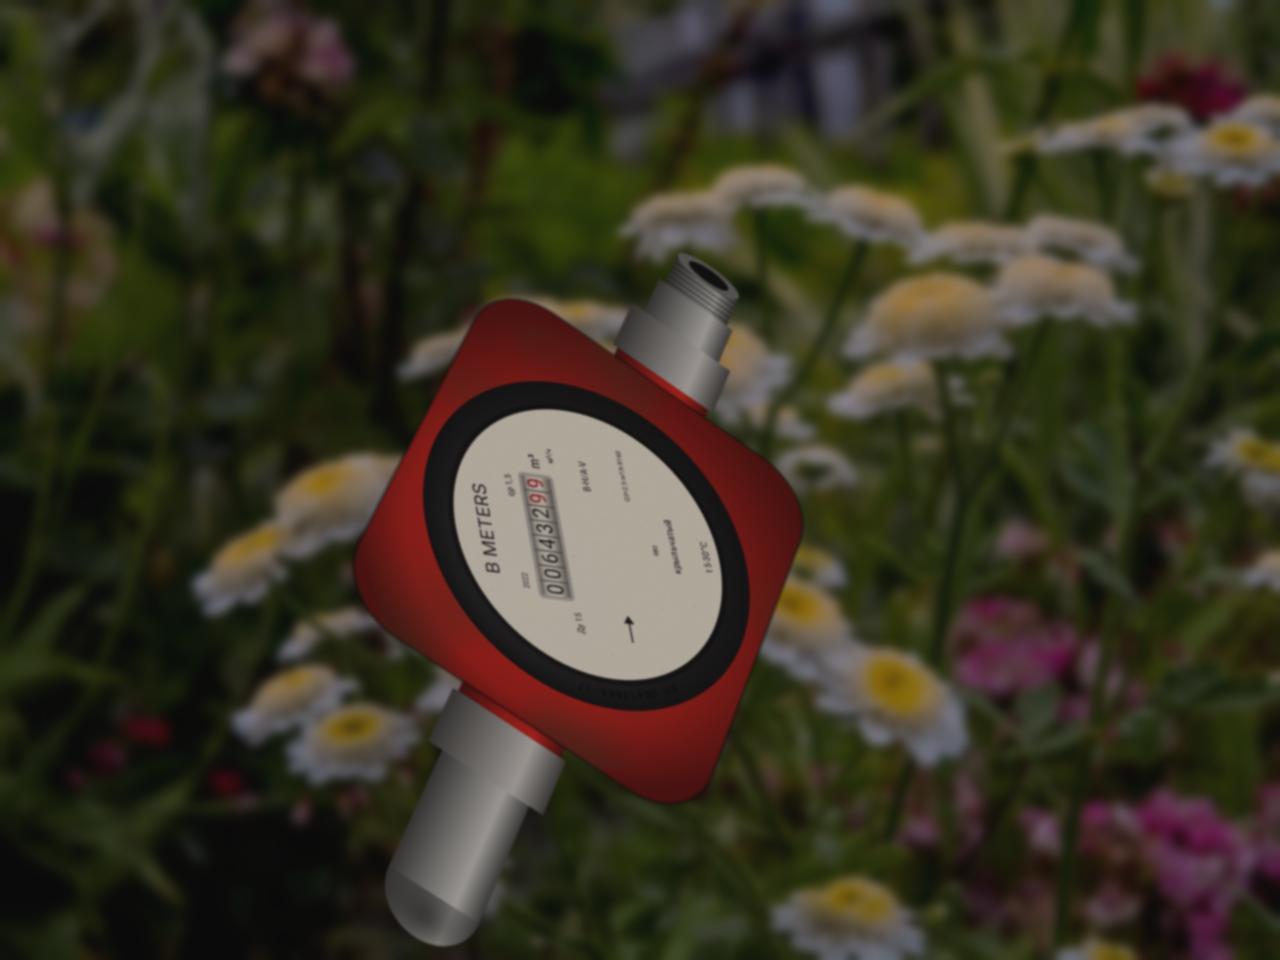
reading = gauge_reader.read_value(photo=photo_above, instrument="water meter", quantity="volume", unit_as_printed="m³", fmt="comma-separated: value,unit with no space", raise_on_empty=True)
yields 6432.99,m³
